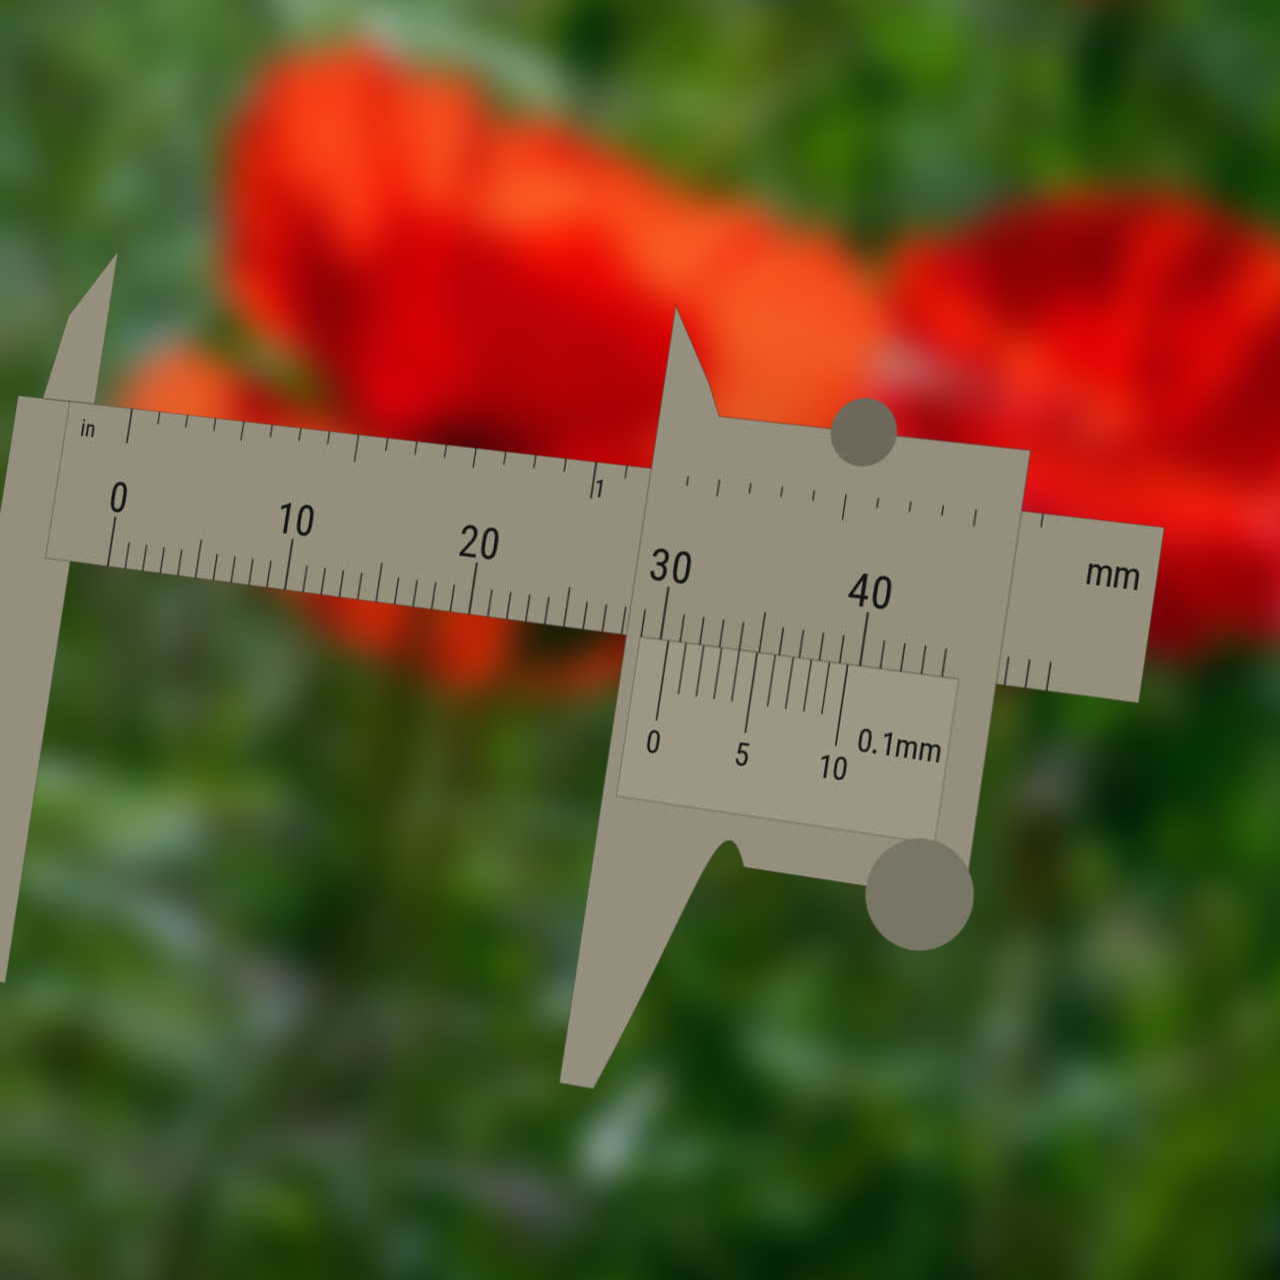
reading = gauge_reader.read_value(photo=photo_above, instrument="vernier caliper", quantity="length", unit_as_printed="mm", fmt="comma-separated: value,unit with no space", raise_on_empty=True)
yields 30.4,mm
